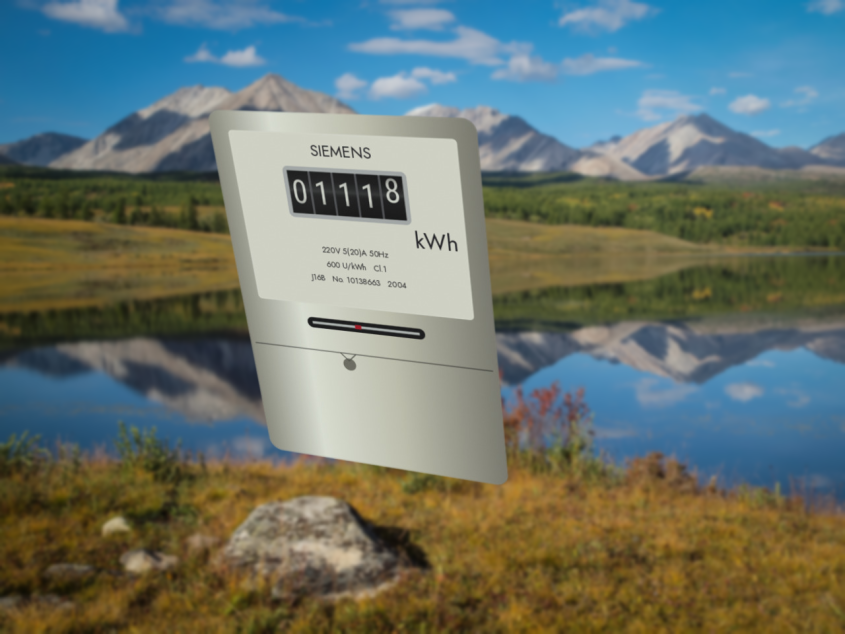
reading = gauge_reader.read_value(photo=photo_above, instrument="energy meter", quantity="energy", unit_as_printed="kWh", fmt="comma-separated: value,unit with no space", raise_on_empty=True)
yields 1118,kWh
